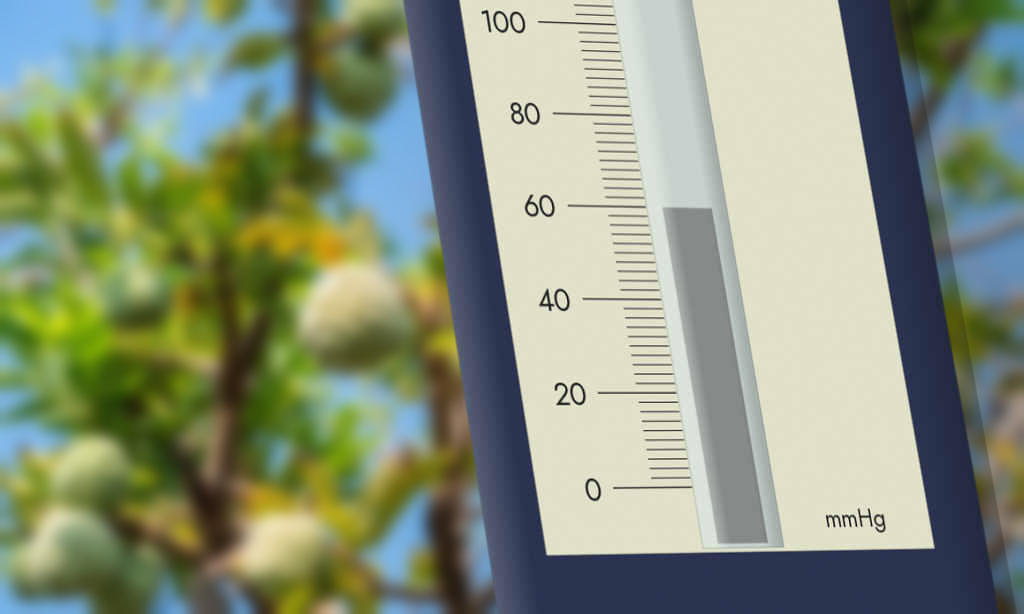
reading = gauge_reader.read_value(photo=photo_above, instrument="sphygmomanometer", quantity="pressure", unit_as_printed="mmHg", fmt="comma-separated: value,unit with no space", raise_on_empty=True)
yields 60,mmHg
